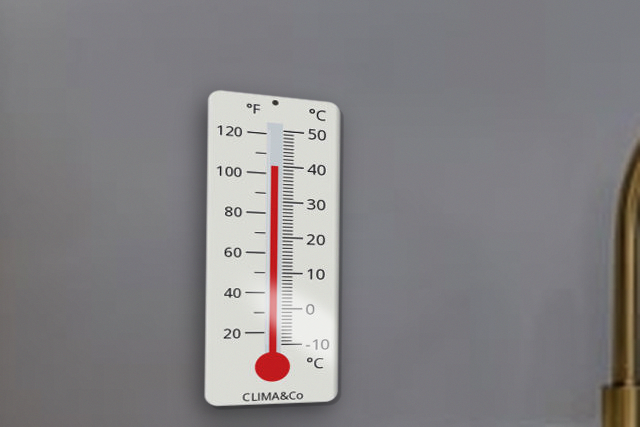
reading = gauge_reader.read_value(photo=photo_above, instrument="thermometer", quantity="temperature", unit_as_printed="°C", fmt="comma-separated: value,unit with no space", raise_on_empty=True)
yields 40,°C
